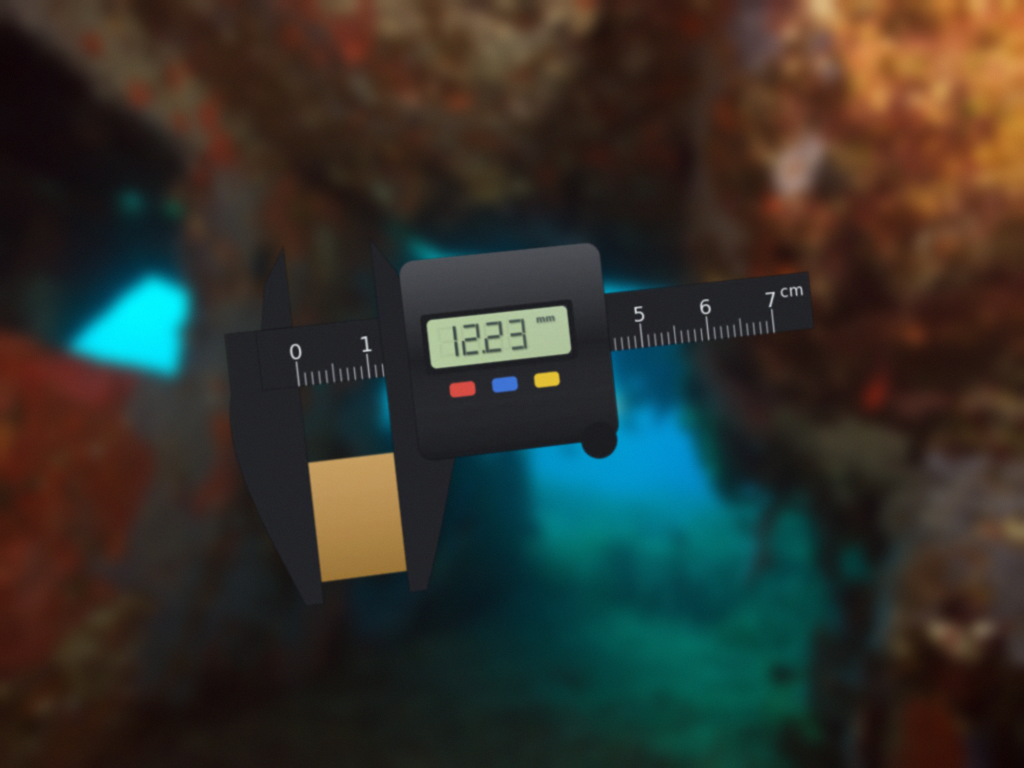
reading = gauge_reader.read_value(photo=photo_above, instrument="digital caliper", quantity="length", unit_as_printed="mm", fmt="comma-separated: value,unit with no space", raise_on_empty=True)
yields 12.23,mm
